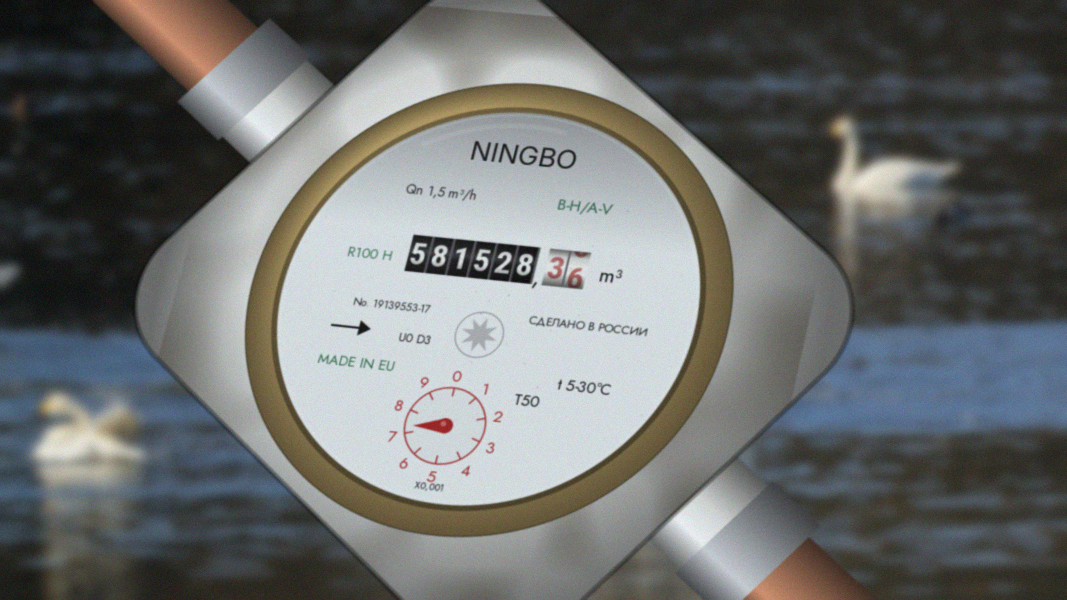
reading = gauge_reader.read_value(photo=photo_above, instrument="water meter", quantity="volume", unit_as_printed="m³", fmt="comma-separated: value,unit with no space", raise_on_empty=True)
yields 581528.357,m³
